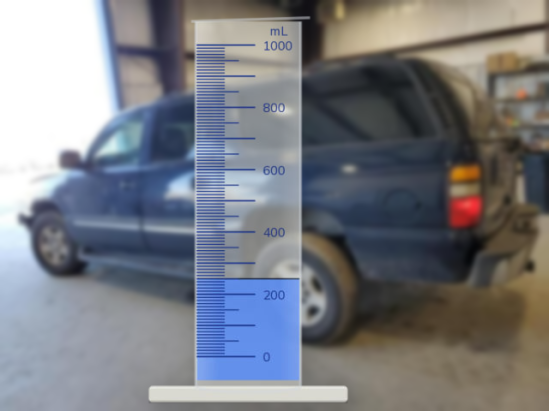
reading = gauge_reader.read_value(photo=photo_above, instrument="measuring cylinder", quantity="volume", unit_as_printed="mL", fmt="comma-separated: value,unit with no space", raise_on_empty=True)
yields 250,mL
